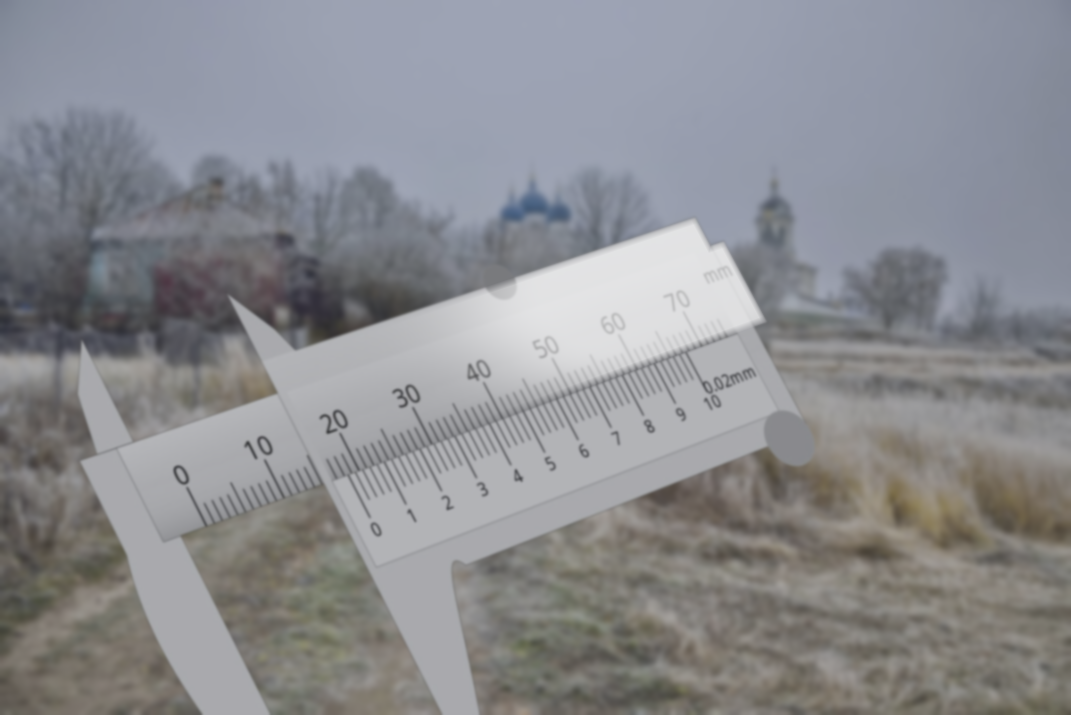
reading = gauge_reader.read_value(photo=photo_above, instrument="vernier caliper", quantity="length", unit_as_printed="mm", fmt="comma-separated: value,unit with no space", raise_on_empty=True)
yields 18.5,mm
